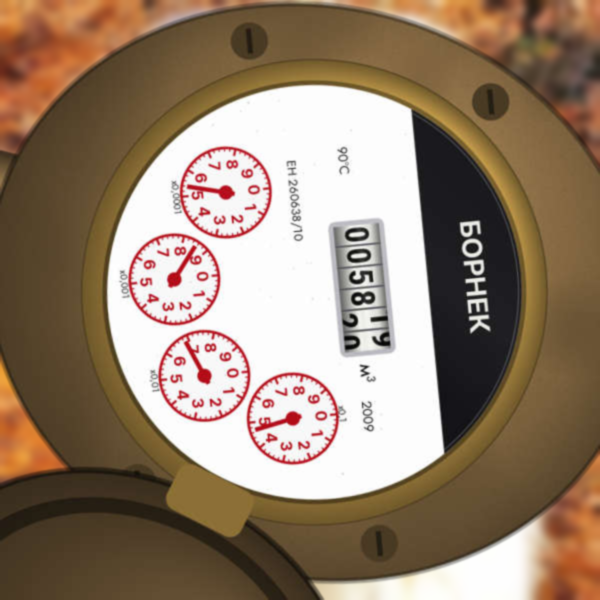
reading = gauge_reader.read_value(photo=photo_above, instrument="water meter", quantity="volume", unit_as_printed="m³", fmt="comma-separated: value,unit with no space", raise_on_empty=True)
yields 5819.4685,m³
